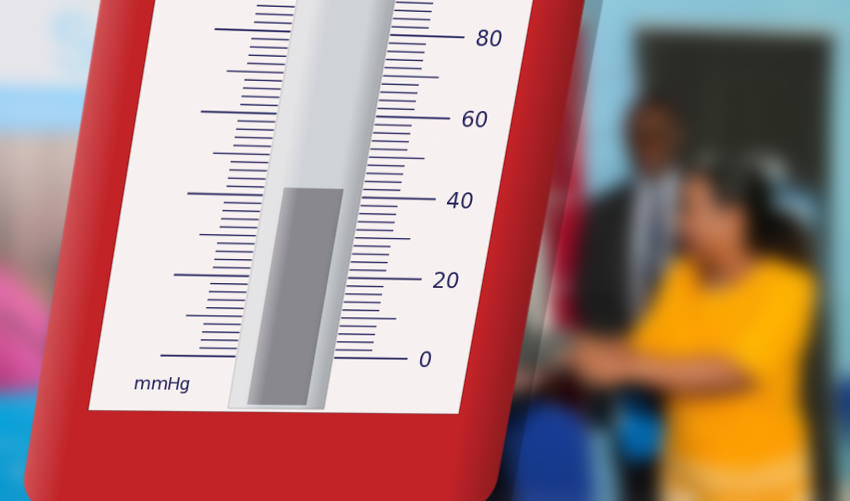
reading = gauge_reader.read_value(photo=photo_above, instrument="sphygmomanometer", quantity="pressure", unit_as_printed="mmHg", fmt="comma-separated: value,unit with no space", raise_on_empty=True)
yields 42,mmHg
